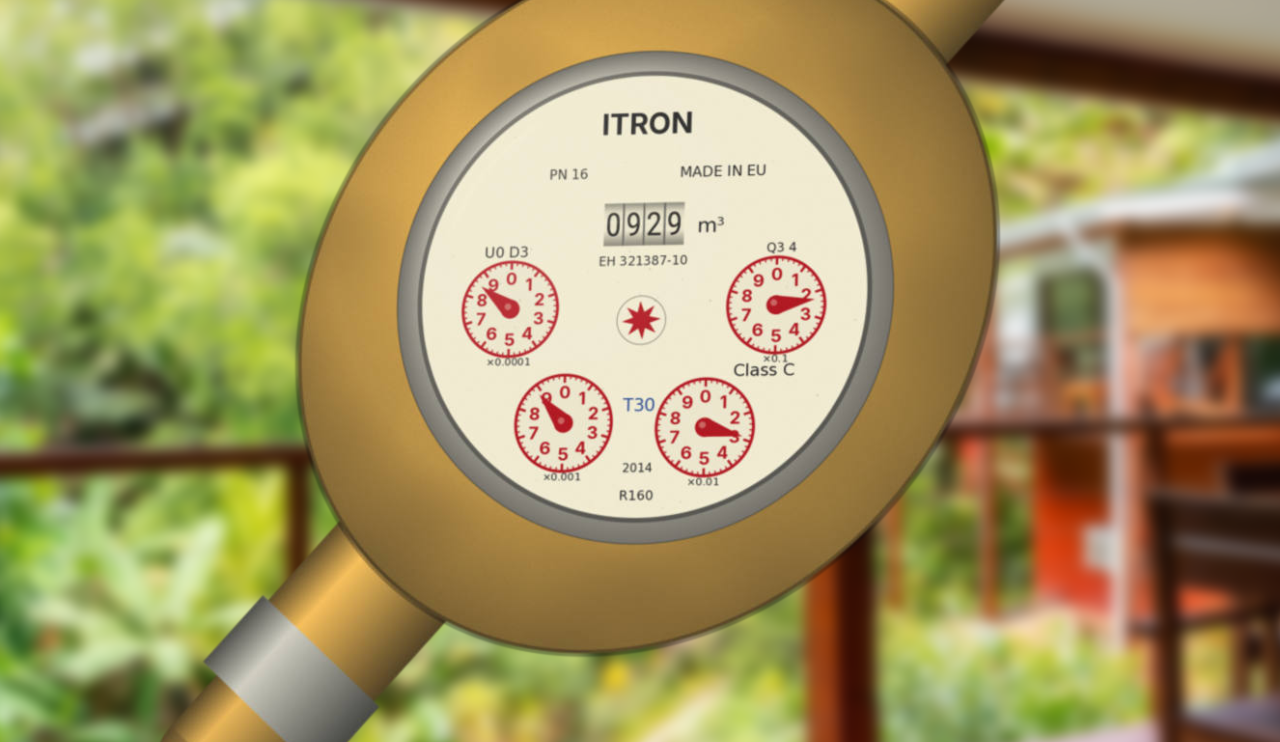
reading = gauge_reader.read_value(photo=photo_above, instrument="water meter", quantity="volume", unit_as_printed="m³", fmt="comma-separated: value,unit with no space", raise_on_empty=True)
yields 929.2288,m³
